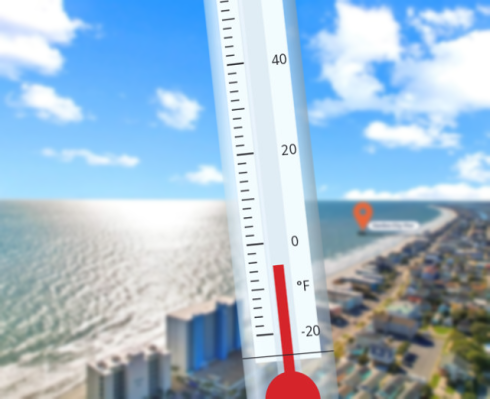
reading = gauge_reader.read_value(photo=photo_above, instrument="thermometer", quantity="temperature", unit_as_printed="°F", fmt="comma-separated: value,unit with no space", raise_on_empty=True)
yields -5,°F
